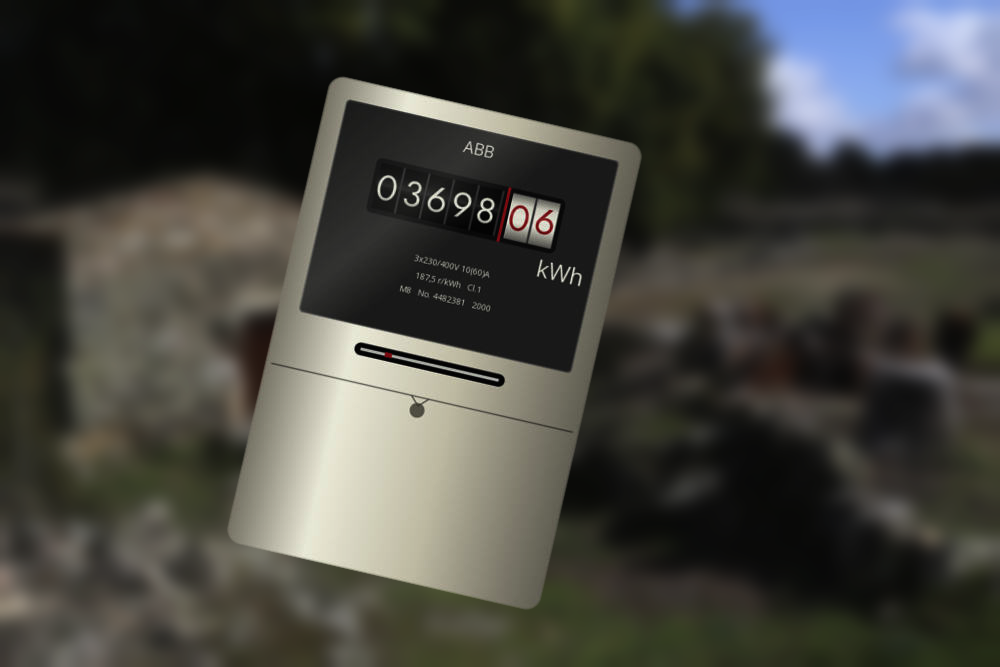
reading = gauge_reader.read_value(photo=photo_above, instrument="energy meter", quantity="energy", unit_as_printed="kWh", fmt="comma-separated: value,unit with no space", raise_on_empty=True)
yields 3698.06,kWh
